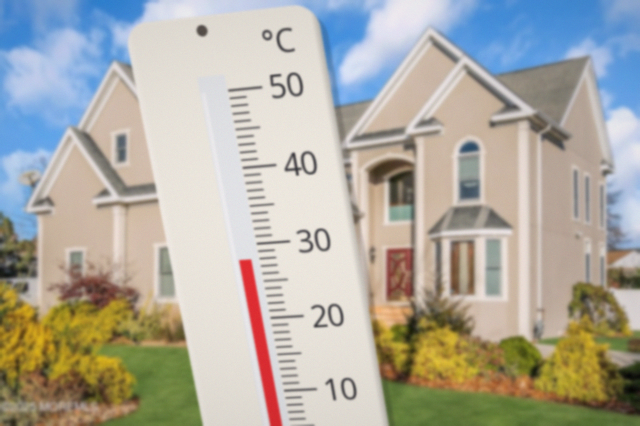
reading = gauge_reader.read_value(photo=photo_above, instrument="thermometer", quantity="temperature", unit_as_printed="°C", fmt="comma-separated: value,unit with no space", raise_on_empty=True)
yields 28,°C
